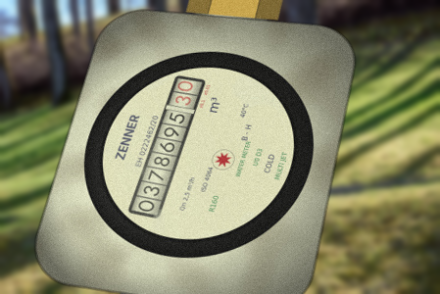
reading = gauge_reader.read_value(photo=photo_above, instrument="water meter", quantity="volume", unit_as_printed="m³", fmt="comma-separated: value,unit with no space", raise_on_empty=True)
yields 378695.30,m³
